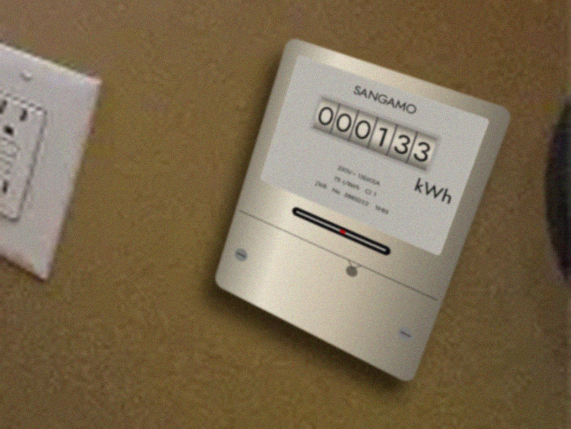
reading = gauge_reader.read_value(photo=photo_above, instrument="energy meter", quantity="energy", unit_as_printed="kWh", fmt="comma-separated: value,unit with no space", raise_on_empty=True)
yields 133,kWh
